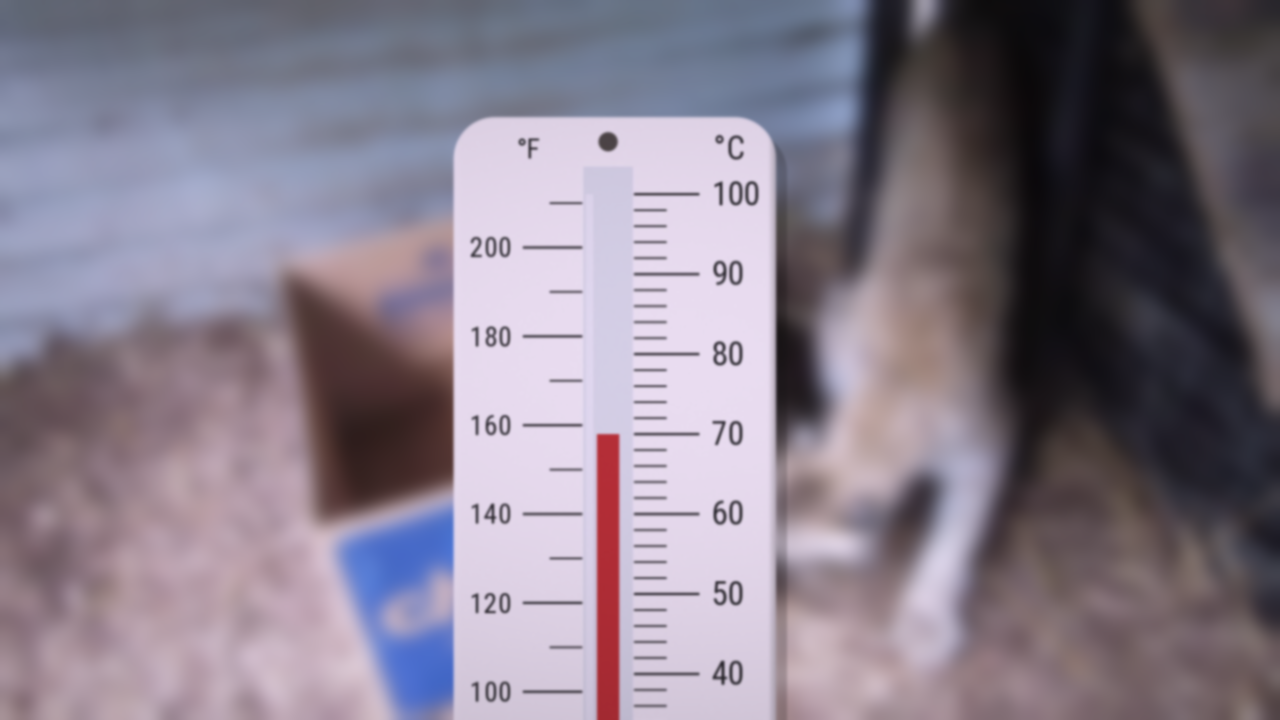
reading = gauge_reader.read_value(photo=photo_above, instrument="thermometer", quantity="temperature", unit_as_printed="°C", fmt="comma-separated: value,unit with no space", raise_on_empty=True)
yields 70,°C
